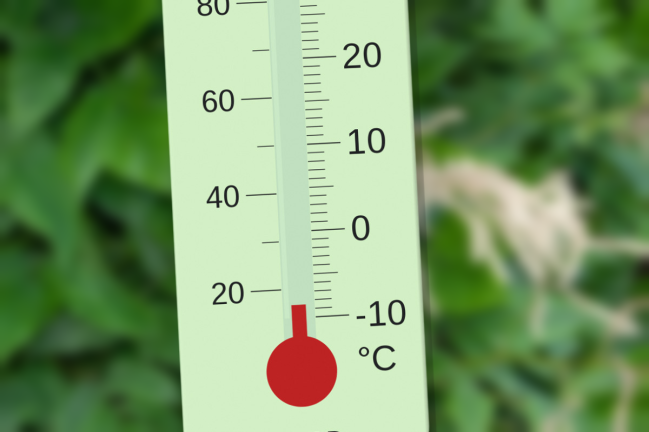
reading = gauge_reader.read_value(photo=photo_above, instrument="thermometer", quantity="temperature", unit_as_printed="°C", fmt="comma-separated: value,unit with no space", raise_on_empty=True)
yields -8.5,°C
